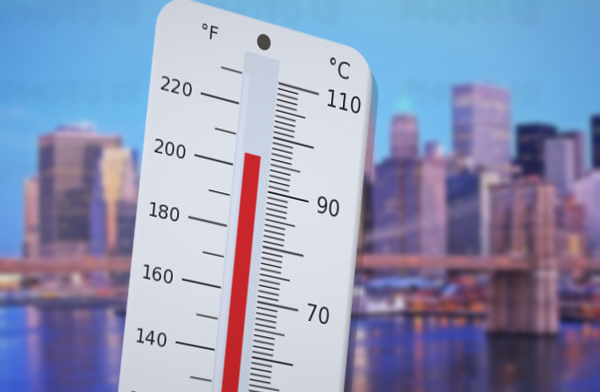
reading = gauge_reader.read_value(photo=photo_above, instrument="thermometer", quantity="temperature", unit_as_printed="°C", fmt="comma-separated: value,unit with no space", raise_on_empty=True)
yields 96,°C
